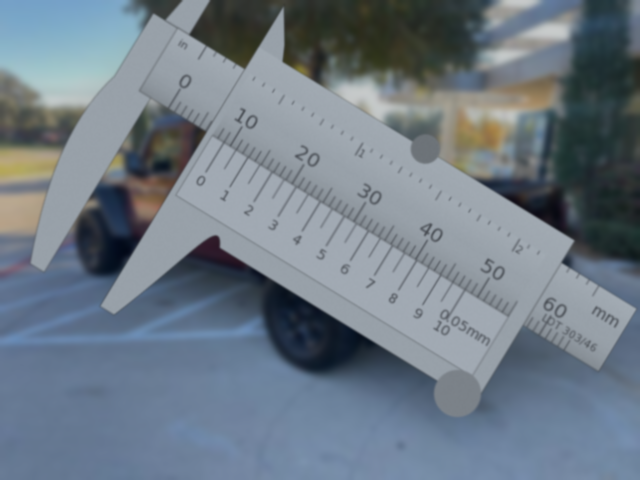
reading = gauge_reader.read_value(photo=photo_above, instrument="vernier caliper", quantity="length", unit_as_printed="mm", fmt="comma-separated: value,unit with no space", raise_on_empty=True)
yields 9.0,mm
